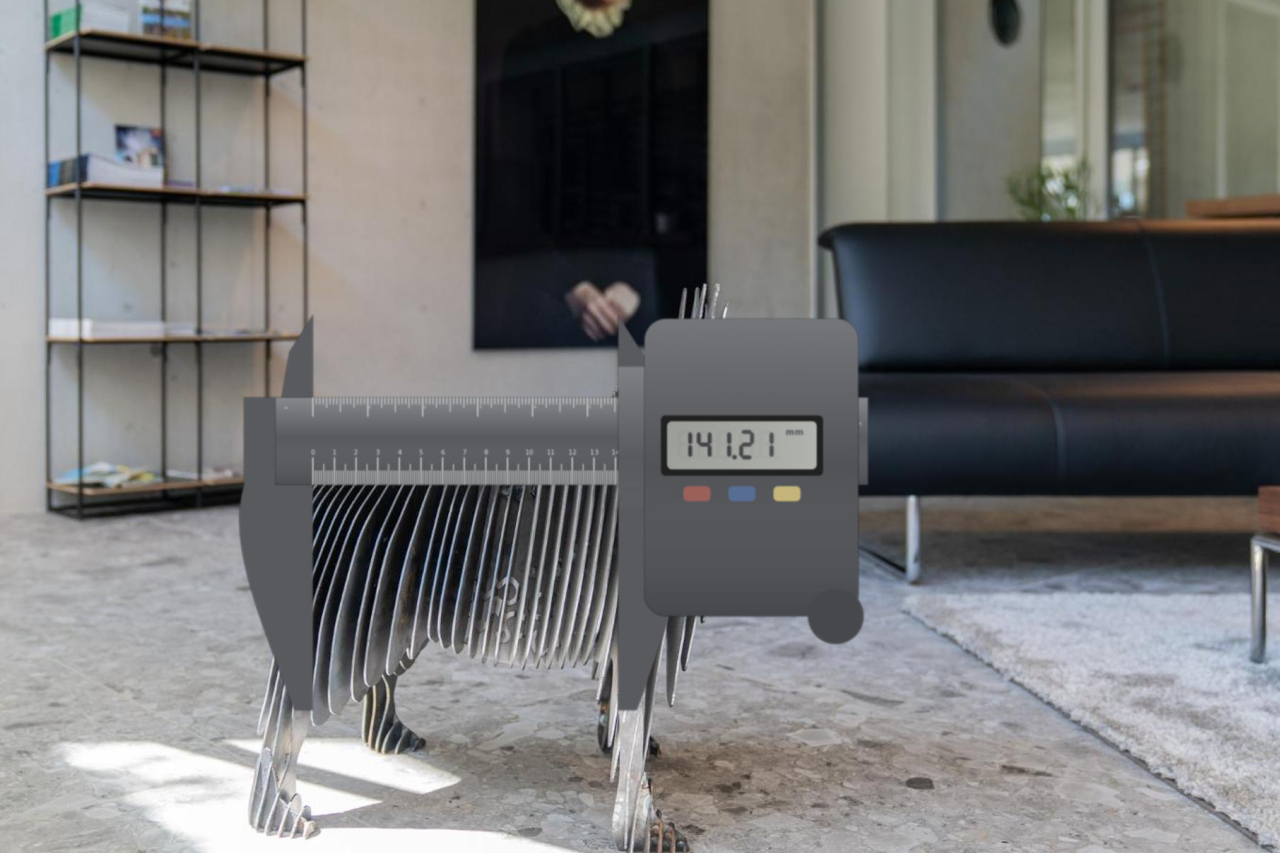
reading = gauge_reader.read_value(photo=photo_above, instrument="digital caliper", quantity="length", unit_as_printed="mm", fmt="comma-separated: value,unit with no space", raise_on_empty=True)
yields 141.21,mm
